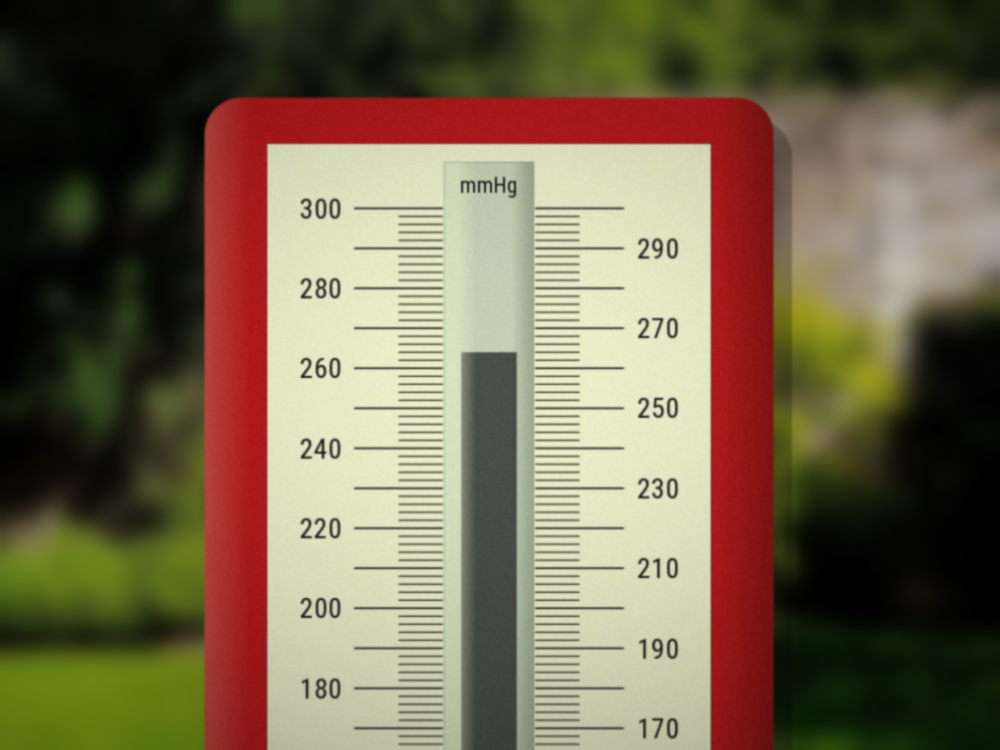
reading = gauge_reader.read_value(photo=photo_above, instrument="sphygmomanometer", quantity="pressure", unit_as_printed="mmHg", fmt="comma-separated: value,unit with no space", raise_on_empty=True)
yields 264,mmHg
